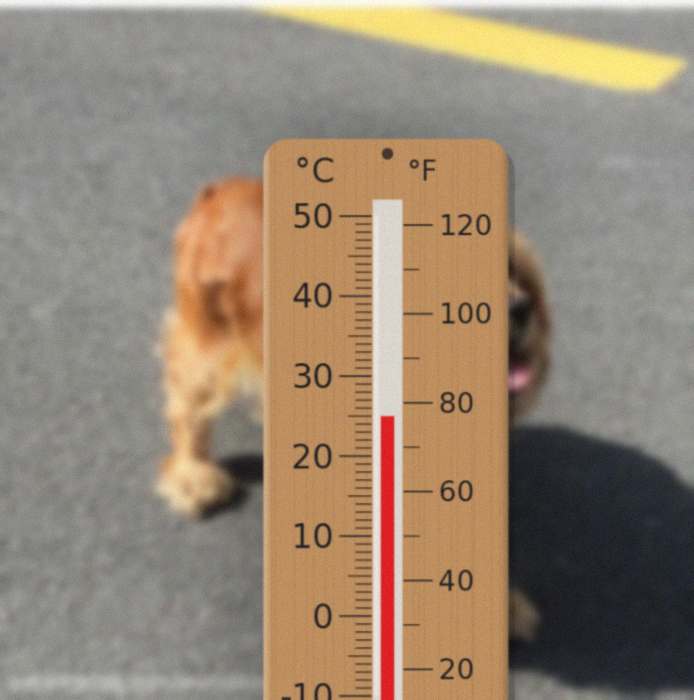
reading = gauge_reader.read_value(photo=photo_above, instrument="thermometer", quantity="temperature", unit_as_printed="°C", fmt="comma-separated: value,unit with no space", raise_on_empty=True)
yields 25,°C
